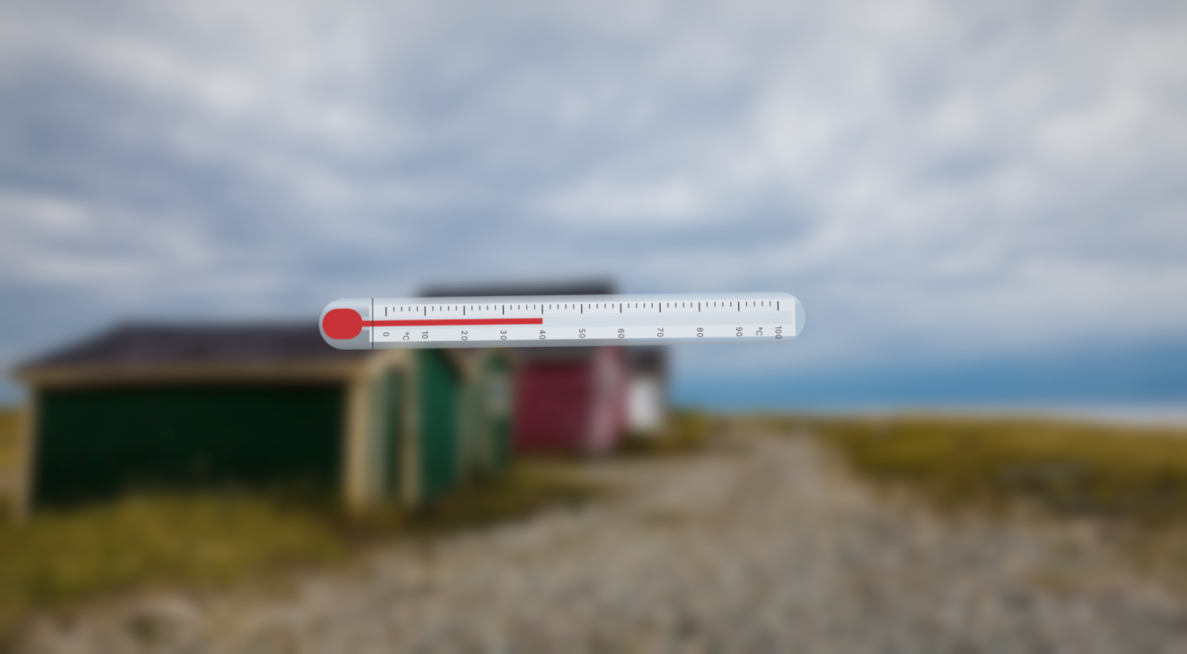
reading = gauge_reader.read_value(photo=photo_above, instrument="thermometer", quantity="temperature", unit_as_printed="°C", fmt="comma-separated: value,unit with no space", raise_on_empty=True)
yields 40,°C
